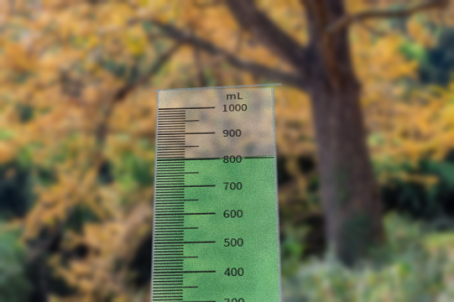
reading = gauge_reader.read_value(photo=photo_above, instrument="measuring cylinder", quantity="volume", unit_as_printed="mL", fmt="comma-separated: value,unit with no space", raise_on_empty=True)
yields 800,mL
